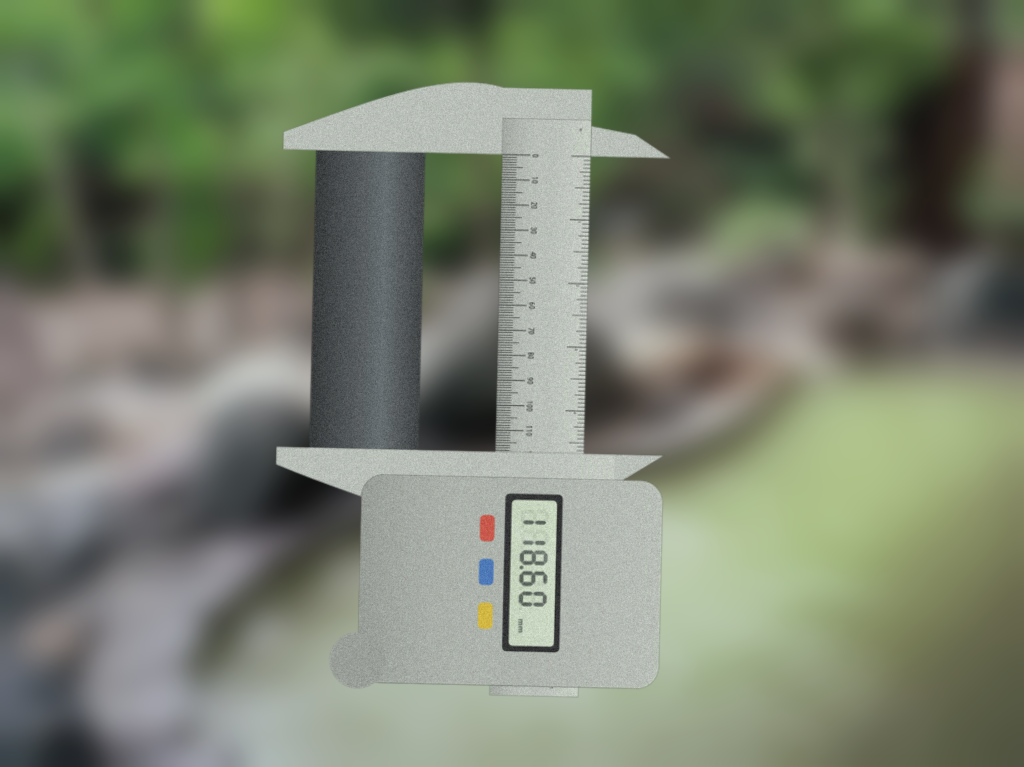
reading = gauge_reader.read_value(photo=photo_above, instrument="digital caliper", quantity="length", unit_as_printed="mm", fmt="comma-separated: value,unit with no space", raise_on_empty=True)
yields 118.60,mm
